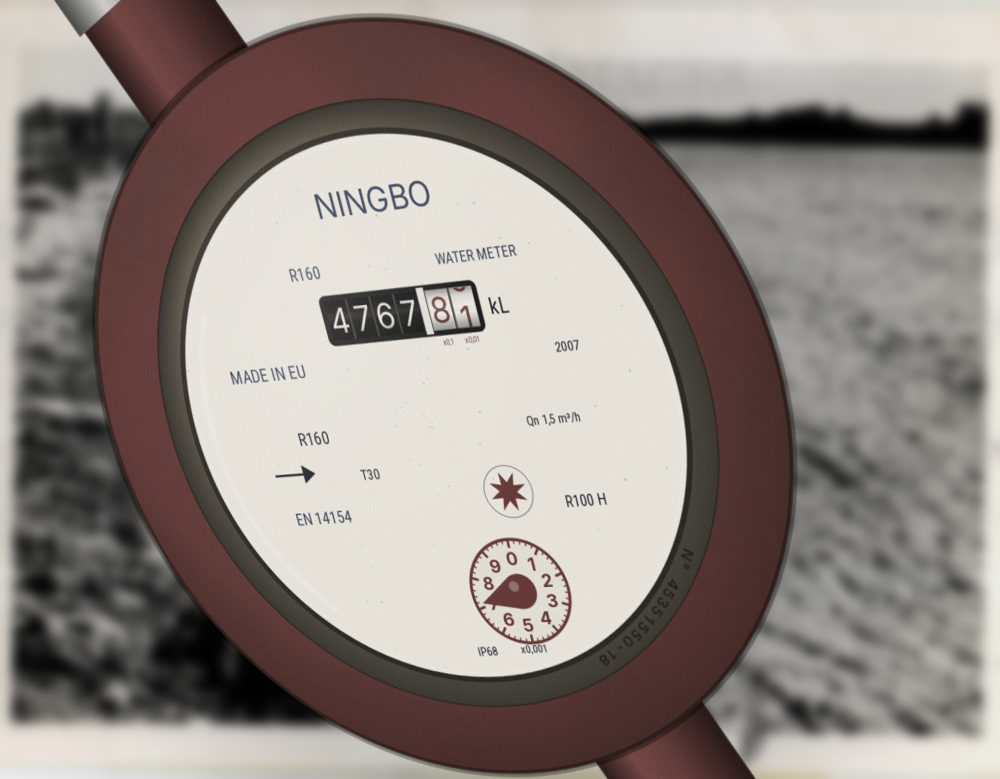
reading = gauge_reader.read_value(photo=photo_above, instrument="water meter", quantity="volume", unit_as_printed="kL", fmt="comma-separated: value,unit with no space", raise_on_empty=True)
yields 4767.807,kL
